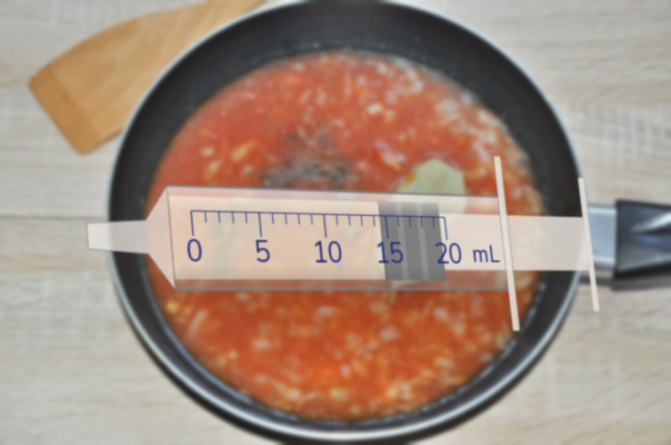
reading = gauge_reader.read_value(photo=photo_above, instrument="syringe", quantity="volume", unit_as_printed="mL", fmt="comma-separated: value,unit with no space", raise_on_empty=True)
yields 14.5,mL
